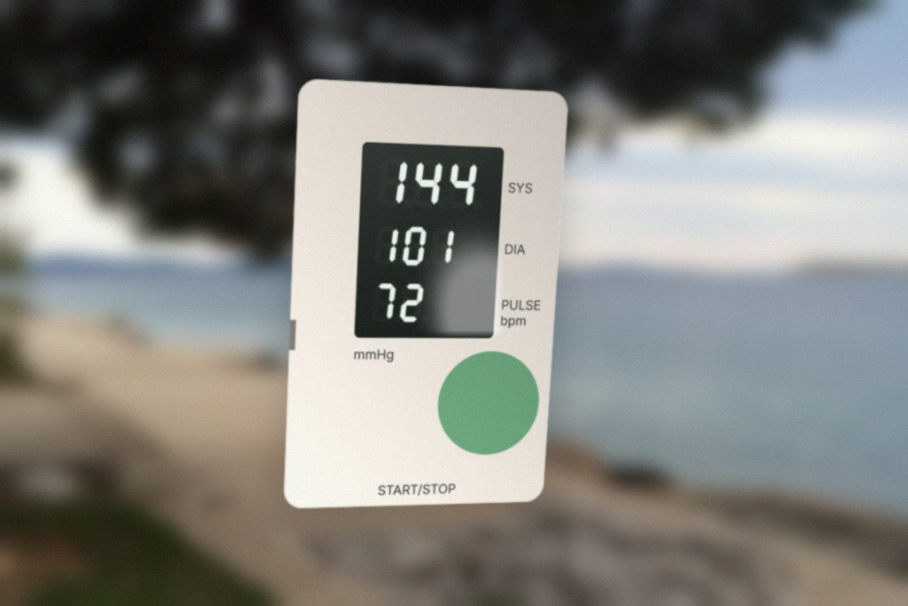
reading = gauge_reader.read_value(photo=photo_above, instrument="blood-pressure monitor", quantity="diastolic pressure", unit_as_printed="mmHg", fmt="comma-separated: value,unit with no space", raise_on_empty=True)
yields 101,mmHg
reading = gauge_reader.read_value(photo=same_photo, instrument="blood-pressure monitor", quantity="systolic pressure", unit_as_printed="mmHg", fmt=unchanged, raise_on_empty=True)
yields 144,mmHg
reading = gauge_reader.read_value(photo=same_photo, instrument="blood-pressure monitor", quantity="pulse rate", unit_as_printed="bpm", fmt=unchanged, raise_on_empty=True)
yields 72,bpm
